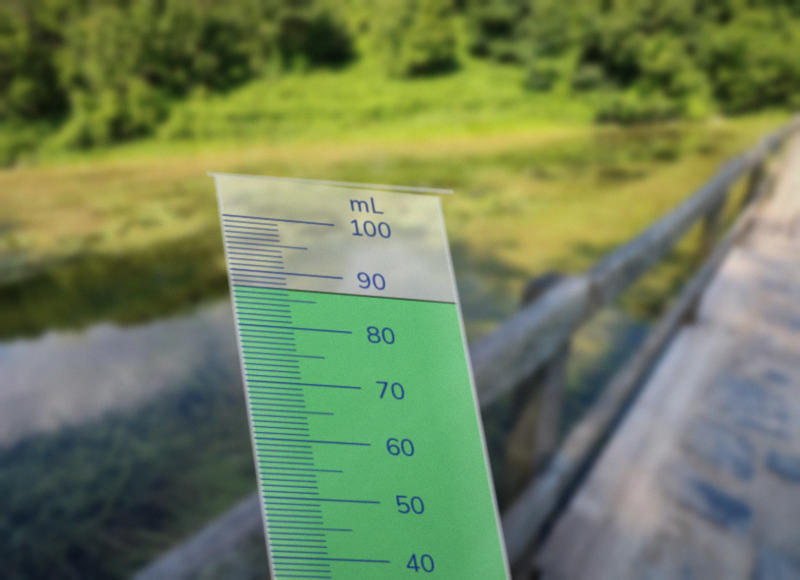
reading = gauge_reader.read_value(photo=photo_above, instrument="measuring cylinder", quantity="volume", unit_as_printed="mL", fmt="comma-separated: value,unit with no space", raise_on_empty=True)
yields 87,mL
